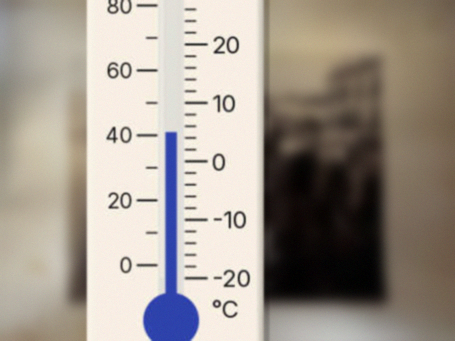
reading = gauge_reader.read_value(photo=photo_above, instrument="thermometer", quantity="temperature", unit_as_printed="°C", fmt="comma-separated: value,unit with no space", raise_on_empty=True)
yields 5,°C
